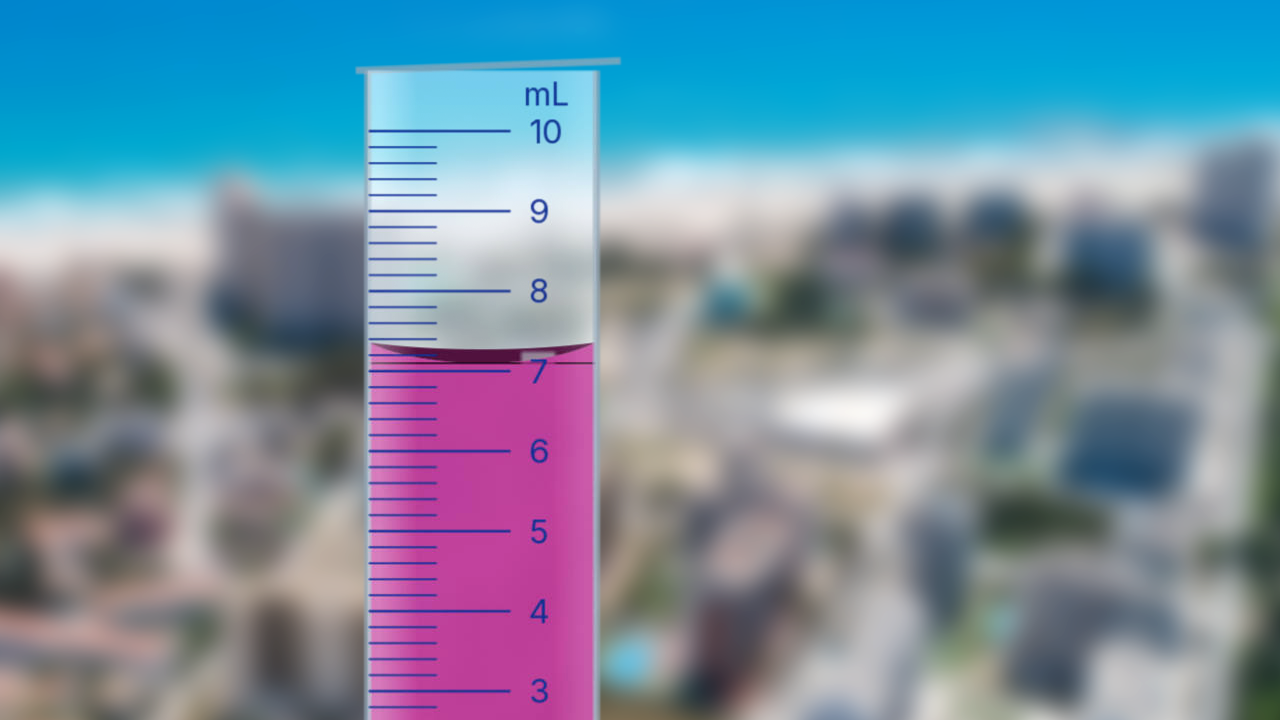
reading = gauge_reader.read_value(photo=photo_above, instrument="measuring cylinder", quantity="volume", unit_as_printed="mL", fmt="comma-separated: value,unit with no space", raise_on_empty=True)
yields 7.1,mL
